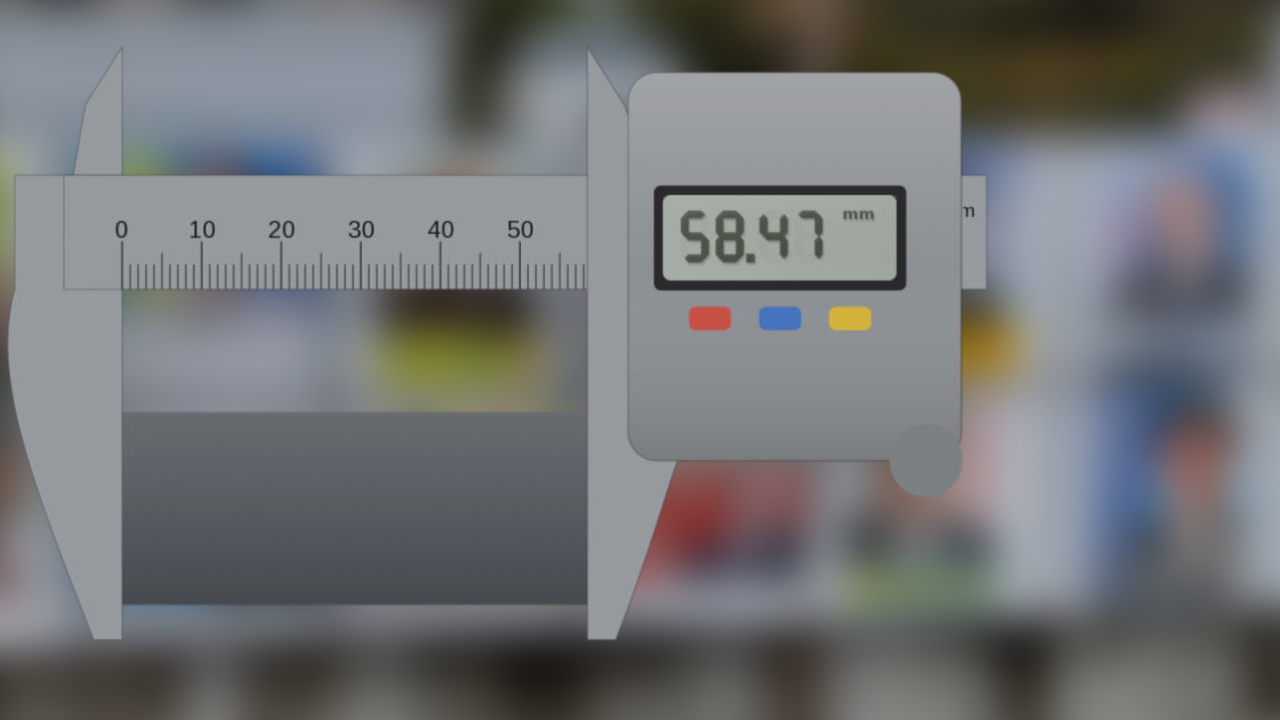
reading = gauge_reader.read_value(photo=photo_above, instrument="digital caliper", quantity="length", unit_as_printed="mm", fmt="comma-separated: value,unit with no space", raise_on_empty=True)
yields 58.47,mm
